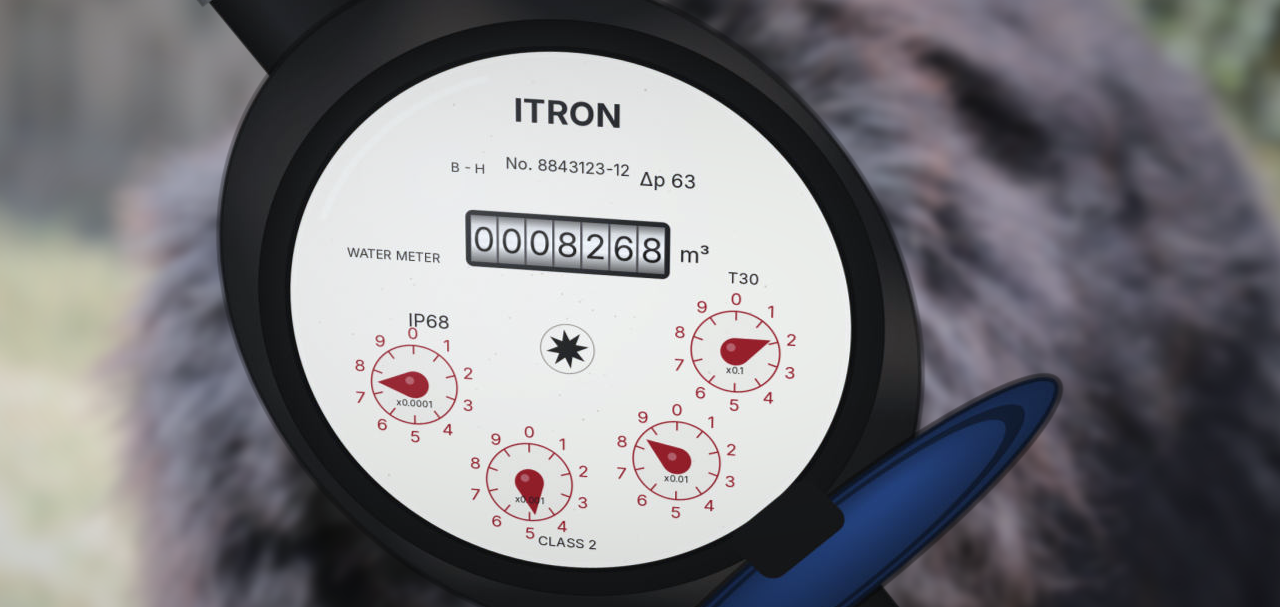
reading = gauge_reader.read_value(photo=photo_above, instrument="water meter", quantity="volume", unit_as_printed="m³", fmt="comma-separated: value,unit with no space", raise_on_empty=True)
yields 8268.1847,m³
